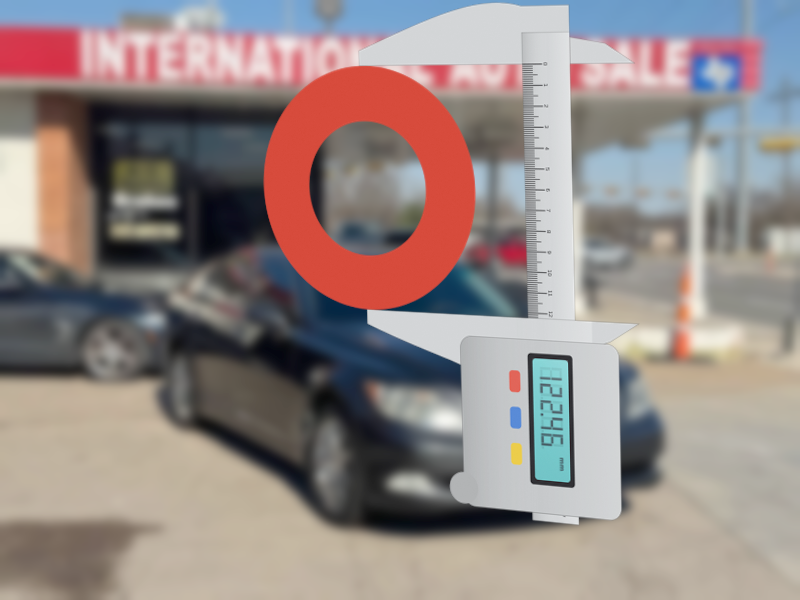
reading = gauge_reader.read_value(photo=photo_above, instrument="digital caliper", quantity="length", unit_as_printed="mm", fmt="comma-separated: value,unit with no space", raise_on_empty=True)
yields 122.46,mm
